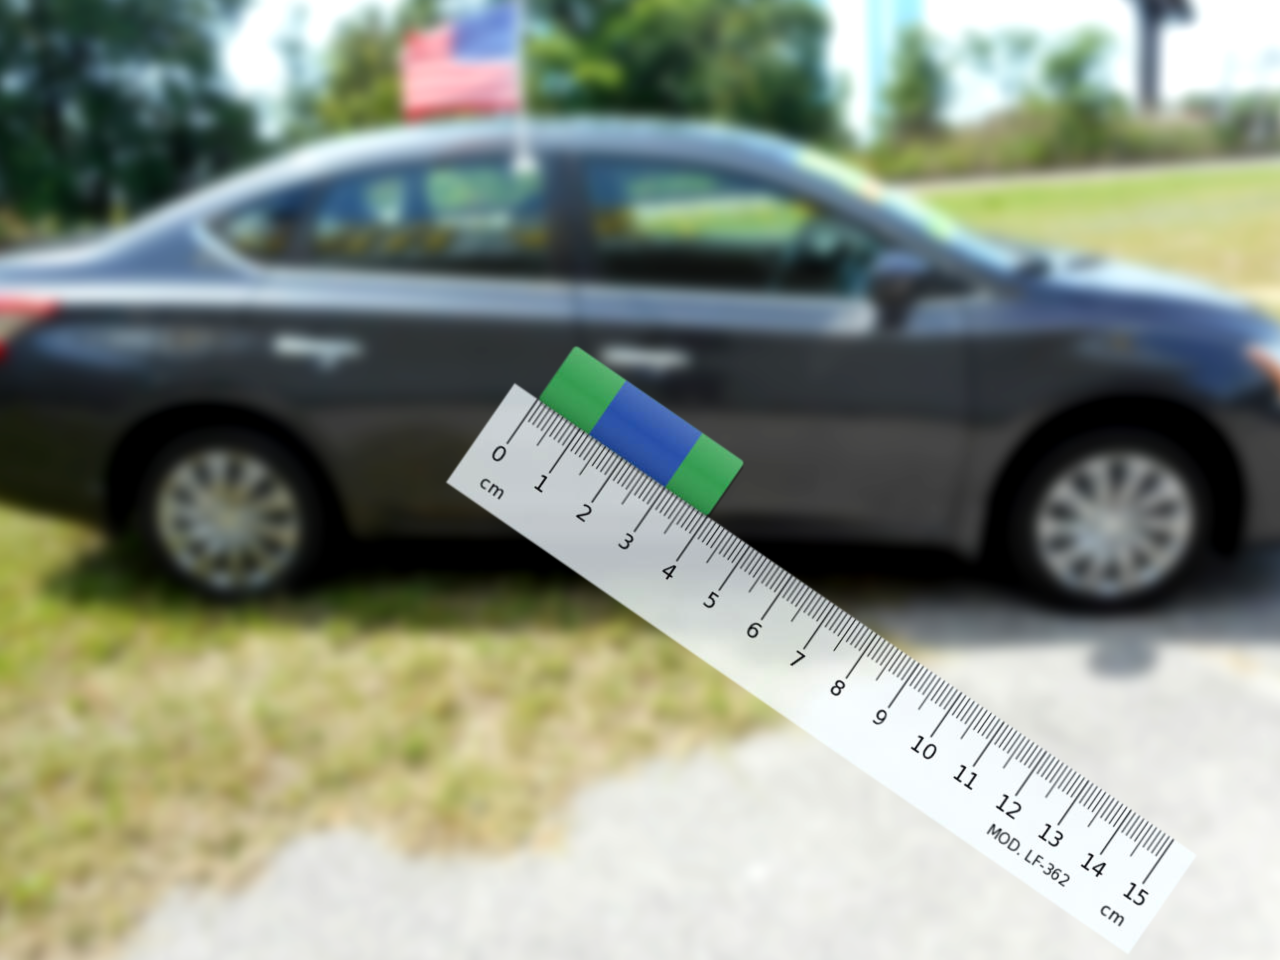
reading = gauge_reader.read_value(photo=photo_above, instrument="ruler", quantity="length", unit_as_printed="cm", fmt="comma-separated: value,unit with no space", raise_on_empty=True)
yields 4,cm
